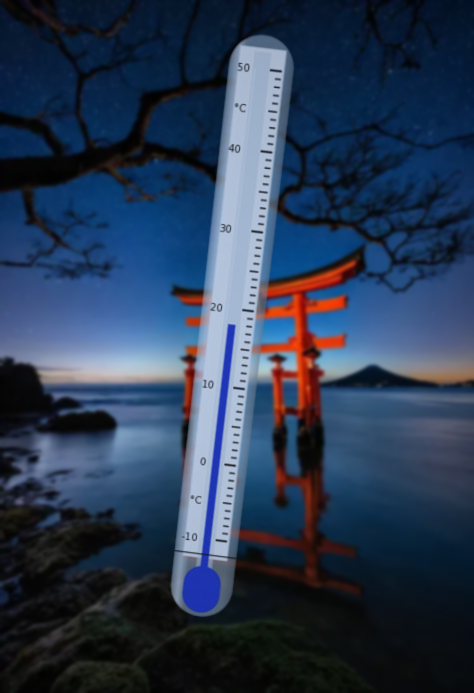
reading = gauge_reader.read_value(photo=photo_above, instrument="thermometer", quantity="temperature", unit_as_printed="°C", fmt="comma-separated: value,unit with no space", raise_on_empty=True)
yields 18,°C
